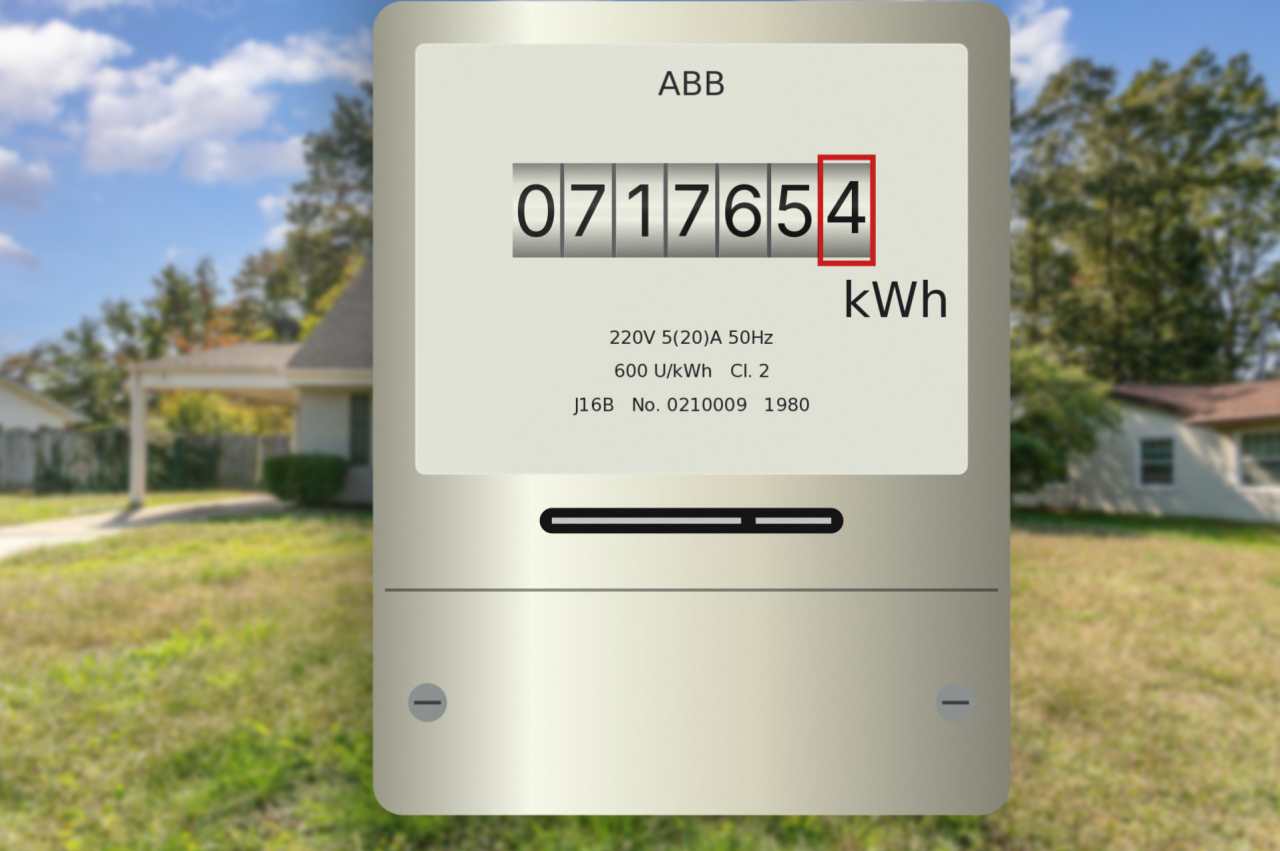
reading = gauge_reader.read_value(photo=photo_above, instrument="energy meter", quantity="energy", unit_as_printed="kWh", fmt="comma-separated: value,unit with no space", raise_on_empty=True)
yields 71765.4,kWh
